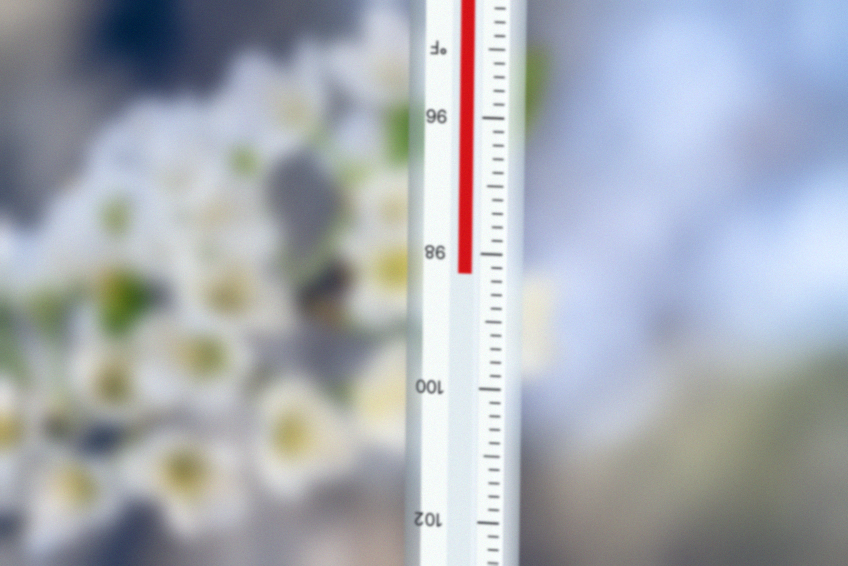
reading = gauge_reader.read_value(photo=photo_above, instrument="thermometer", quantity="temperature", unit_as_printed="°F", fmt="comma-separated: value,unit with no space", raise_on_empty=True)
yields 98.3,°F
